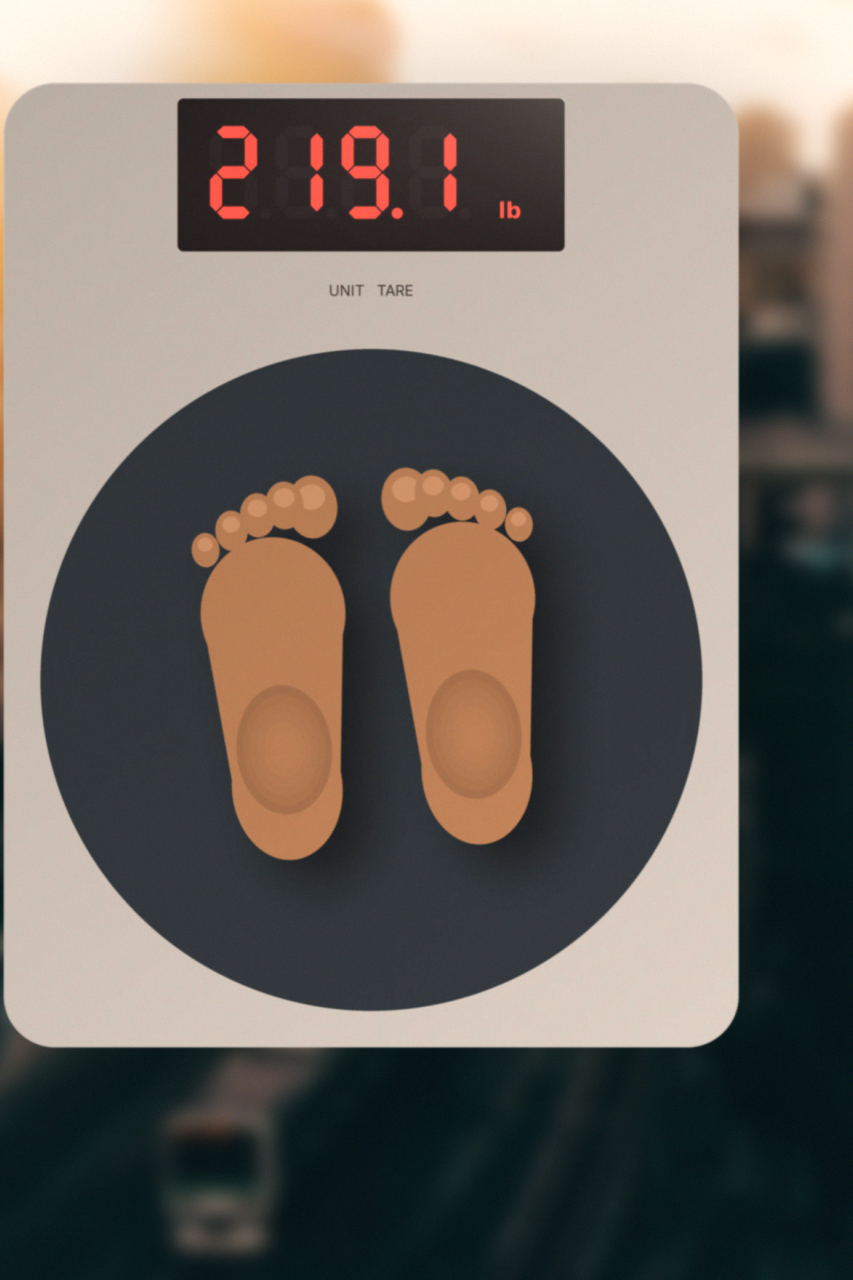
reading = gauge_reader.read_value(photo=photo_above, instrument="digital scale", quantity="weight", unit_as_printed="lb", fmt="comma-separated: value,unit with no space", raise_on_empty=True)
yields 219.1,lb
